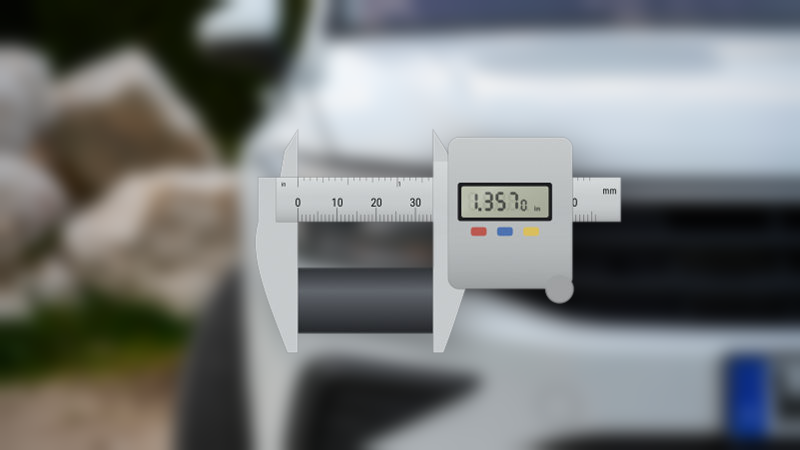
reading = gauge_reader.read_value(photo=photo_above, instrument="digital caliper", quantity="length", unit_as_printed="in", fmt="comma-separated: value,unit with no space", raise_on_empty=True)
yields 1.3570,in
